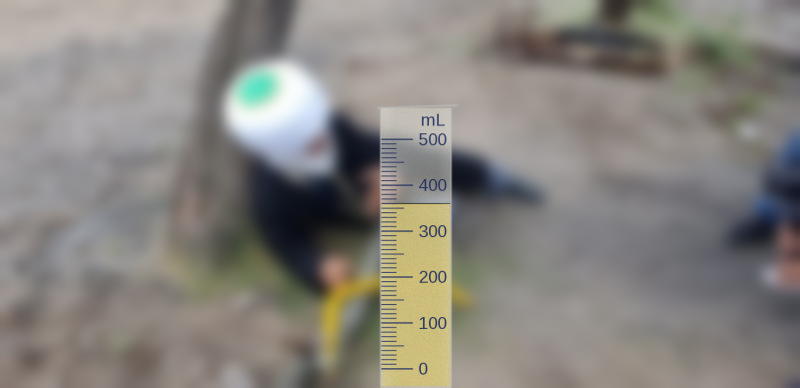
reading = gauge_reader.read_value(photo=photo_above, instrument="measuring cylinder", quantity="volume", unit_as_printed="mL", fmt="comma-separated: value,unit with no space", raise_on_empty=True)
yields 360,mL
